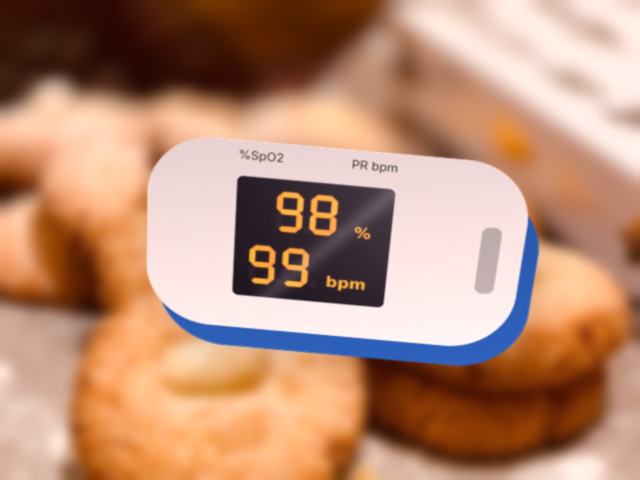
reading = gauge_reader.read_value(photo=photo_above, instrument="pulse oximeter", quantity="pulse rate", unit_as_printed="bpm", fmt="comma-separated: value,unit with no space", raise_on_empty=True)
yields 99,bpm
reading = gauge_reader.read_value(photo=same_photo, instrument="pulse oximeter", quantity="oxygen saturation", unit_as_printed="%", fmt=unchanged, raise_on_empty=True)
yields 98,%
